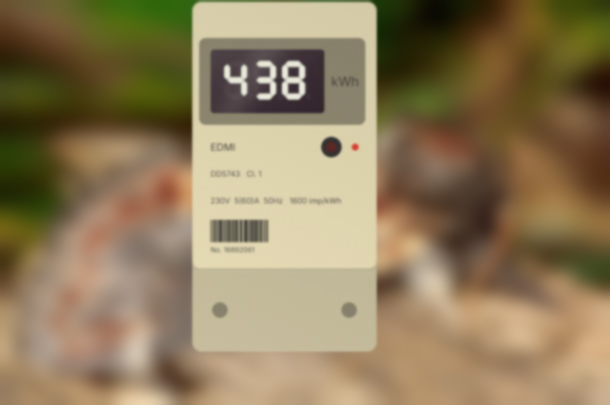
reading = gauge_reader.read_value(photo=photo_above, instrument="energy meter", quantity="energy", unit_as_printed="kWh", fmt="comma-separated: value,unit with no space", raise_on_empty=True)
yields 438,kWh
